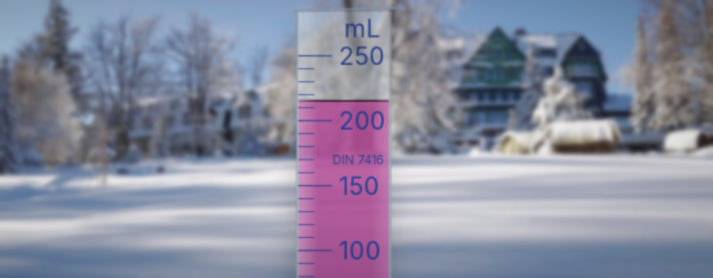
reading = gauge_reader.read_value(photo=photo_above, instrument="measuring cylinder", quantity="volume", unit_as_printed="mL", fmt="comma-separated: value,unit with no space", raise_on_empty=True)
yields 215,mL
